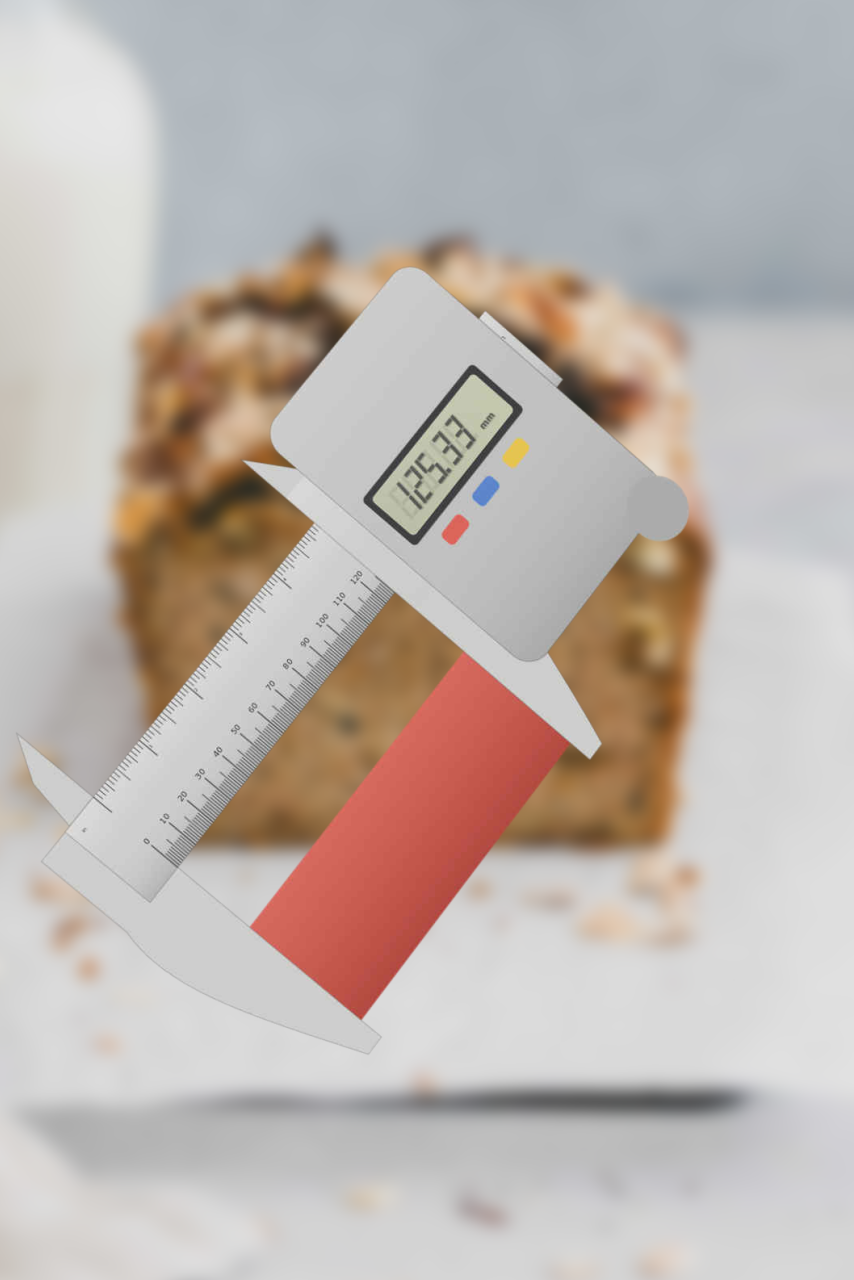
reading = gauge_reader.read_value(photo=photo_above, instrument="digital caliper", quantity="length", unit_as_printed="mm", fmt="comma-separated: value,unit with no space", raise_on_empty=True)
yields 125.33,mm
